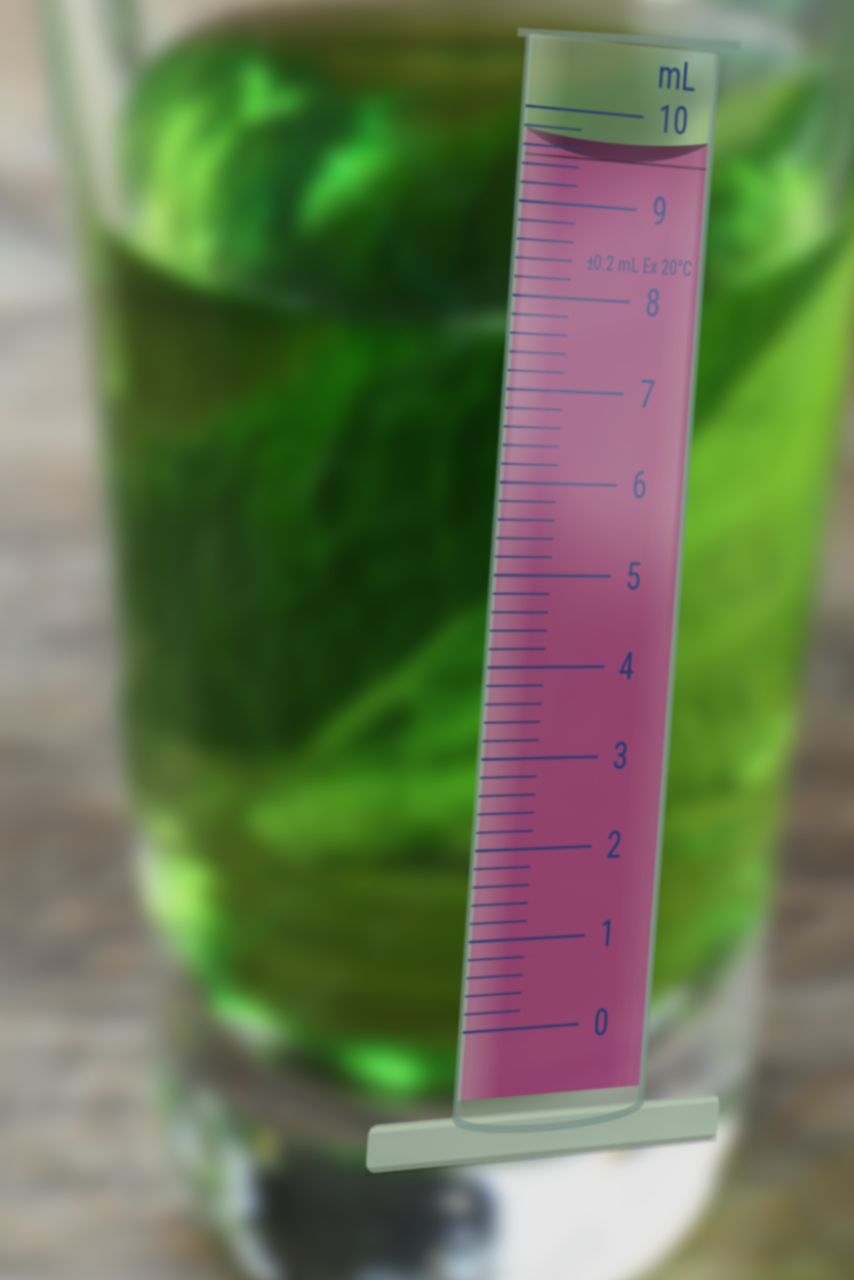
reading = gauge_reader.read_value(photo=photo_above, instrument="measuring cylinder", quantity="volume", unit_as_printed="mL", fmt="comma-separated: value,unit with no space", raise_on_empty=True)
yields 9.5,mL
